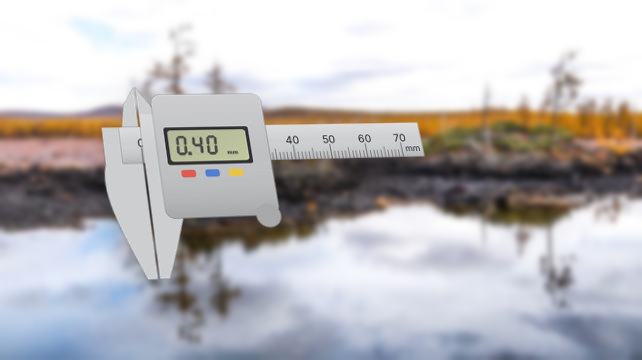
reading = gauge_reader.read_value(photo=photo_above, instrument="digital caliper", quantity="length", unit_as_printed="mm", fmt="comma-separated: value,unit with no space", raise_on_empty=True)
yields 0.40,mm
